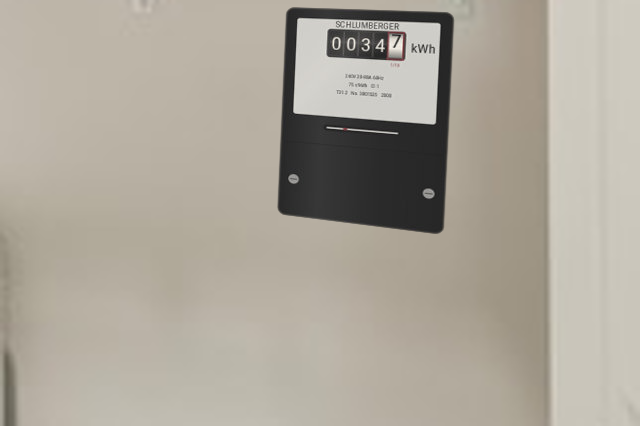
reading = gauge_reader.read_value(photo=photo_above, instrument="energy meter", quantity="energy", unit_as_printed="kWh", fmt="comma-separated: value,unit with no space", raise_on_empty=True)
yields 34.7,kWh
